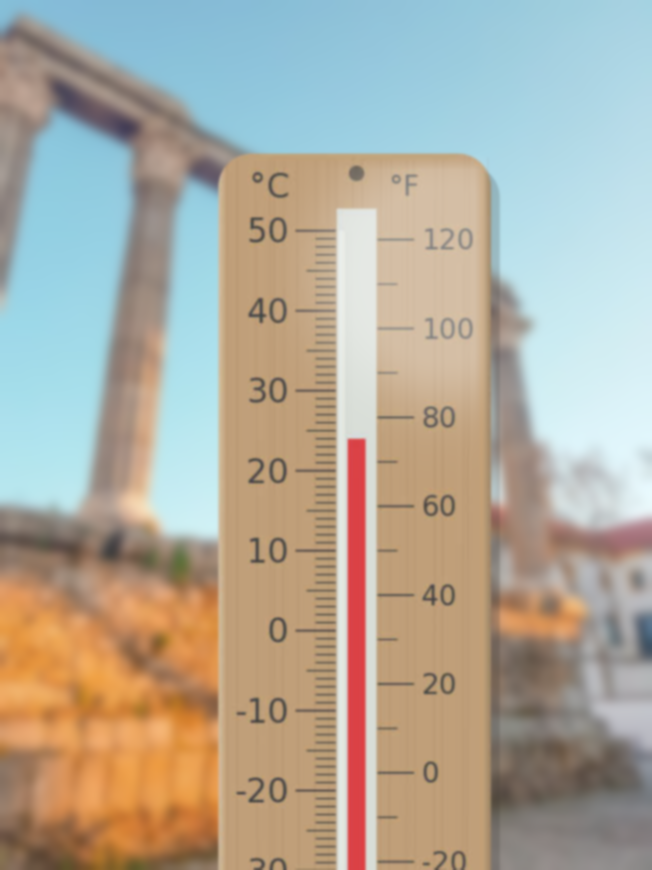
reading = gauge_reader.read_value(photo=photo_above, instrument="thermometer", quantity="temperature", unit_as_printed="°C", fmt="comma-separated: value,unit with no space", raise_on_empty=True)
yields 24,°C
